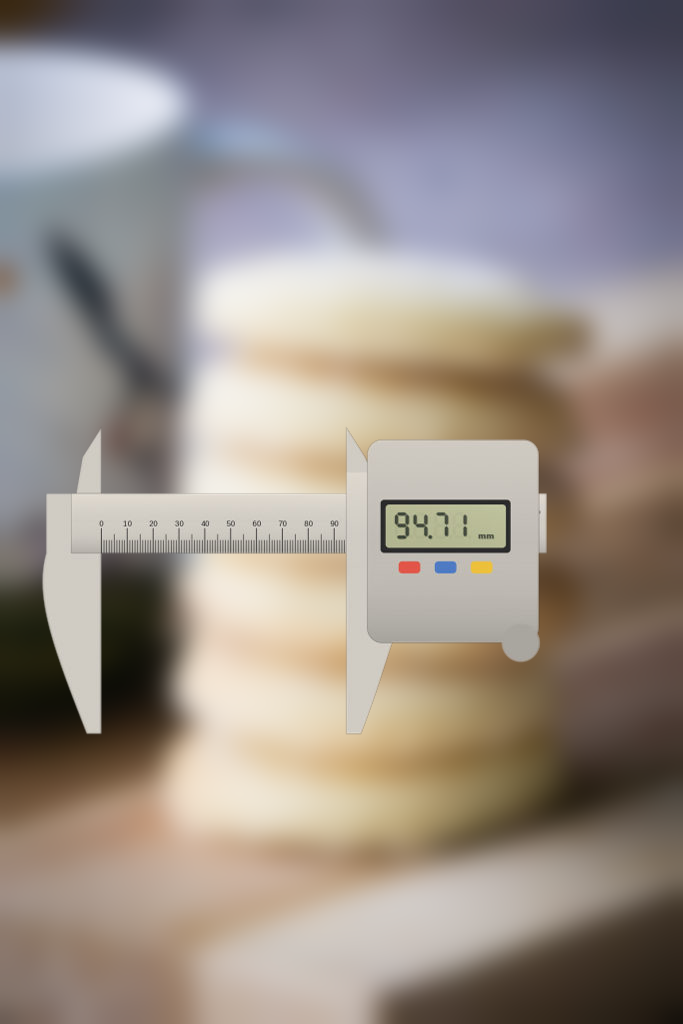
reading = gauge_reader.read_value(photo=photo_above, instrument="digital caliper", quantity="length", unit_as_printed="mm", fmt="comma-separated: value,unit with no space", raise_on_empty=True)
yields 94.71,mm
